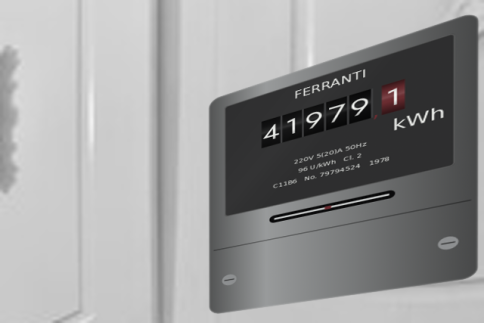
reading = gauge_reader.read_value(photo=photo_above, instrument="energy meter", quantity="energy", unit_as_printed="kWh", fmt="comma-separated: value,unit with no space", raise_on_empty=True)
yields 41979.1,kWh
